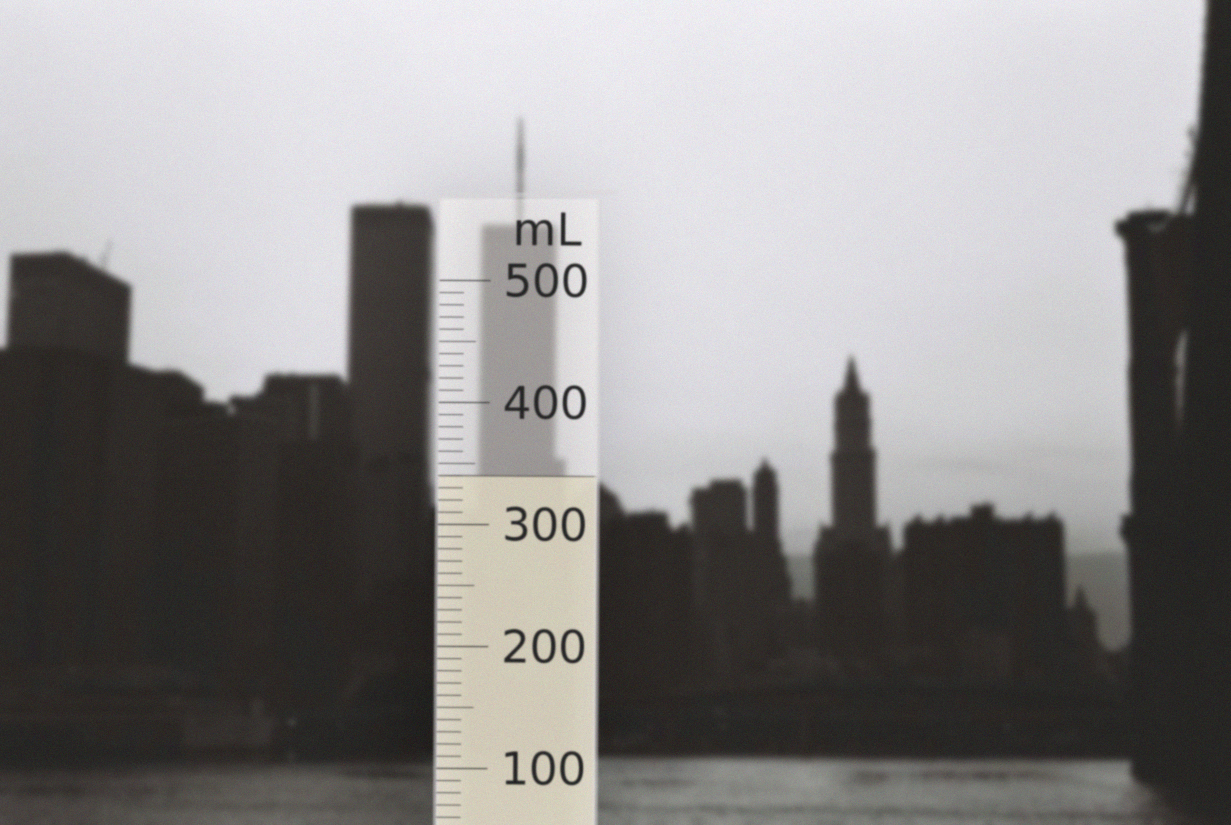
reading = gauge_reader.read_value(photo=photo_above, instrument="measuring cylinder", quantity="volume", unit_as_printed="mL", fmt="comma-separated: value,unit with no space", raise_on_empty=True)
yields 340,mL
